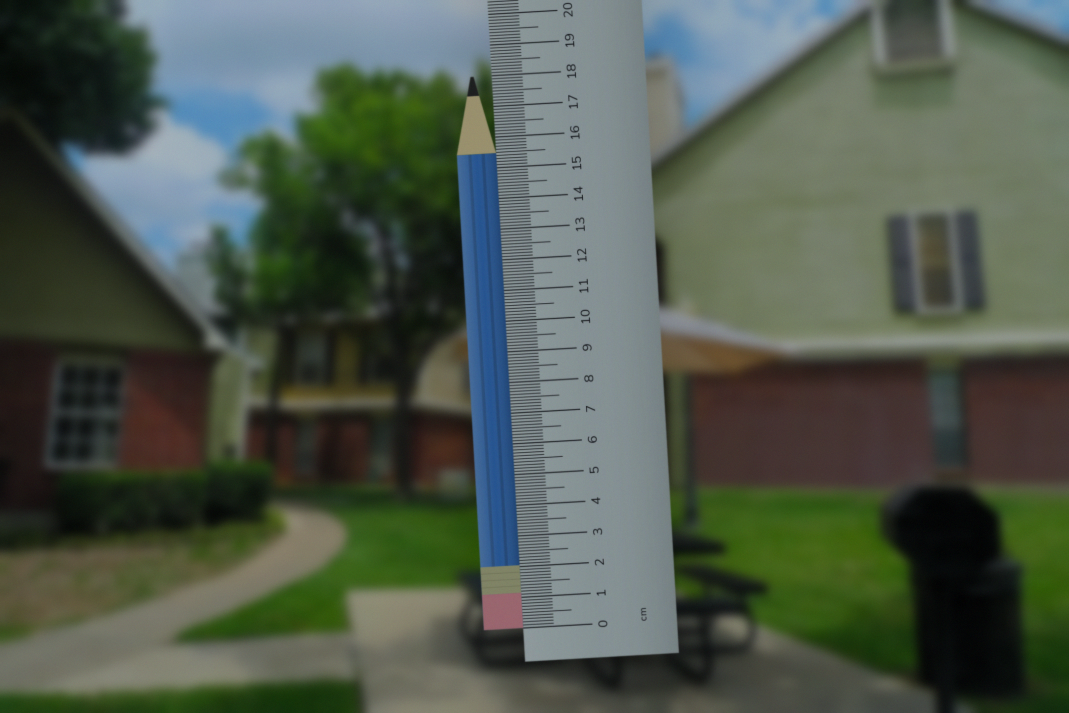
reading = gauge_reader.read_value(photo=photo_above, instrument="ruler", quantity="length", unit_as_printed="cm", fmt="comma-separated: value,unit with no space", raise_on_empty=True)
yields 18,cm
